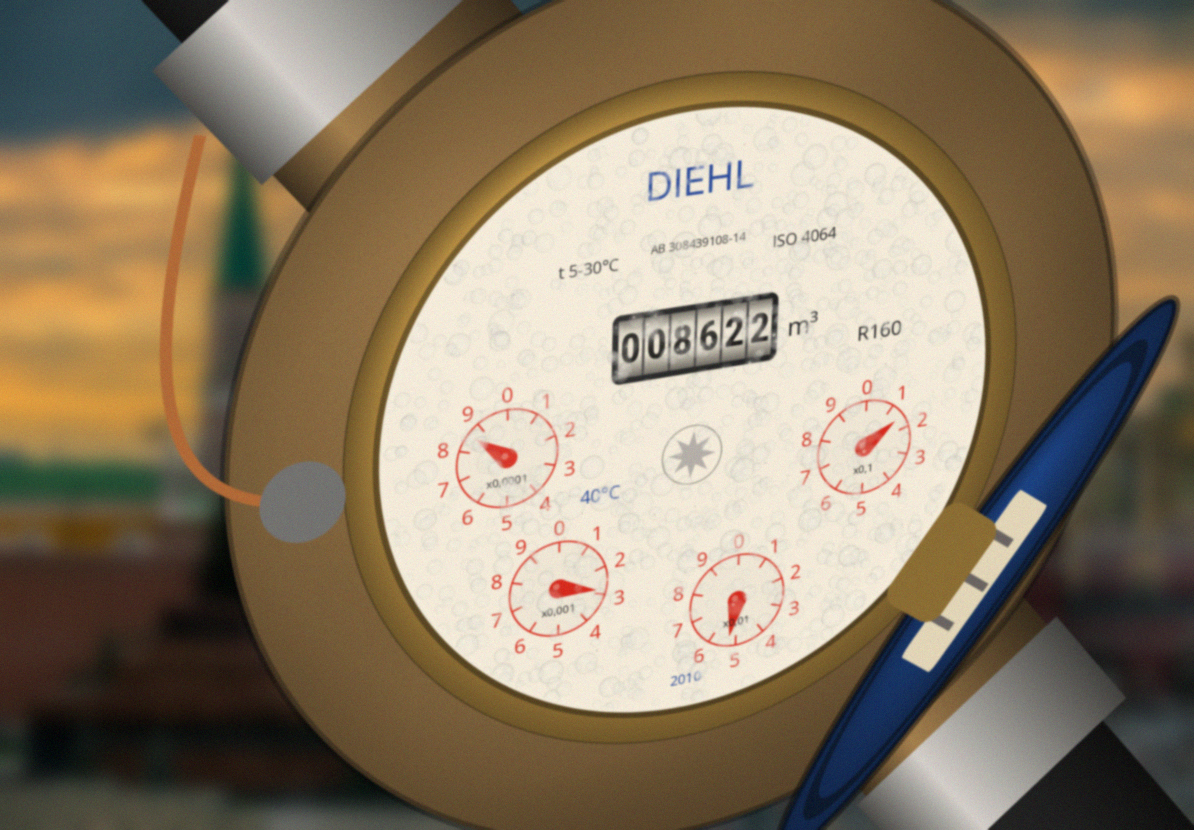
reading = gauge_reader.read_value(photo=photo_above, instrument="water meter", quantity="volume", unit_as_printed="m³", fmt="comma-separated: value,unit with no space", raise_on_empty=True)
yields 8622.1528,m³
